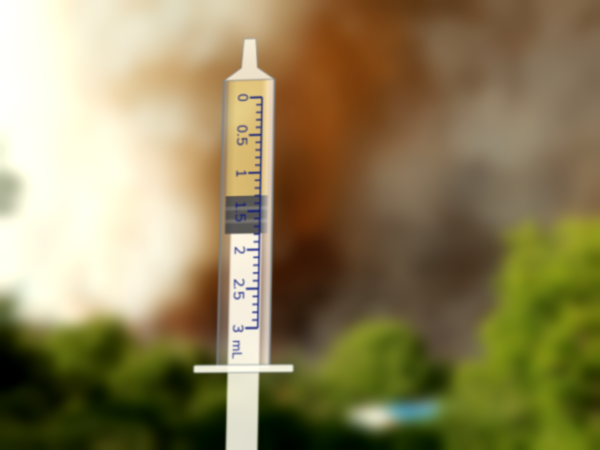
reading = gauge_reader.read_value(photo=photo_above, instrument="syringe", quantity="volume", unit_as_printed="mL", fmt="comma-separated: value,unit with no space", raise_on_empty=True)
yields 1.3,mL
